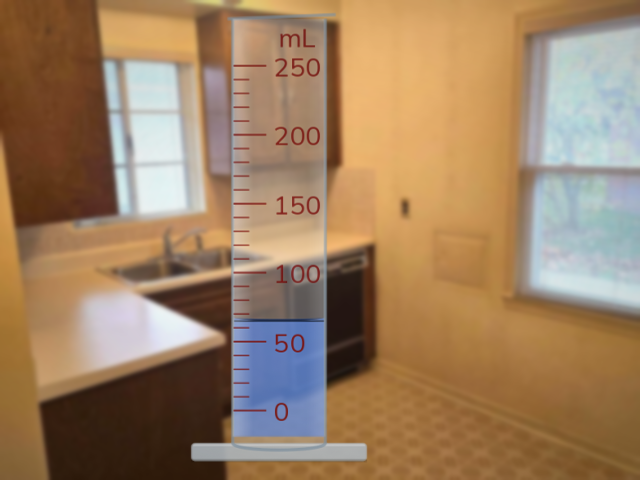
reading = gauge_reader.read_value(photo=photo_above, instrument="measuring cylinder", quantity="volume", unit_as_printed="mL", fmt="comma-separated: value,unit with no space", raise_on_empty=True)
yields 65,mL
